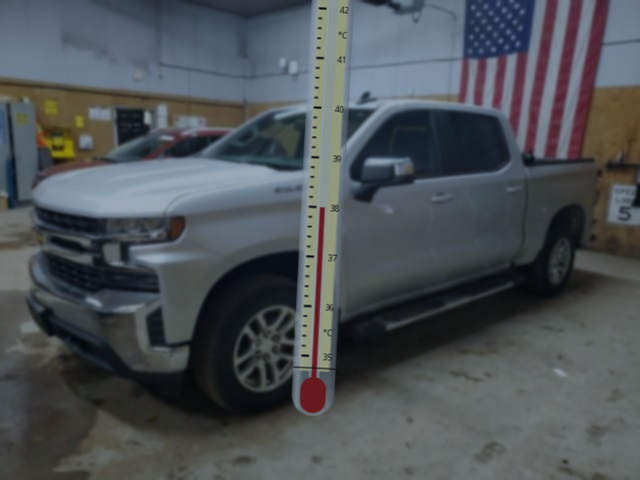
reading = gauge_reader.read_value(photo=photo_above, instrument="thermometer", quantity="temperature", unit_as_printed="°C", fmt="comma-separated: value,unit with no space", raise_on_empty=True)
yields 38,°C
